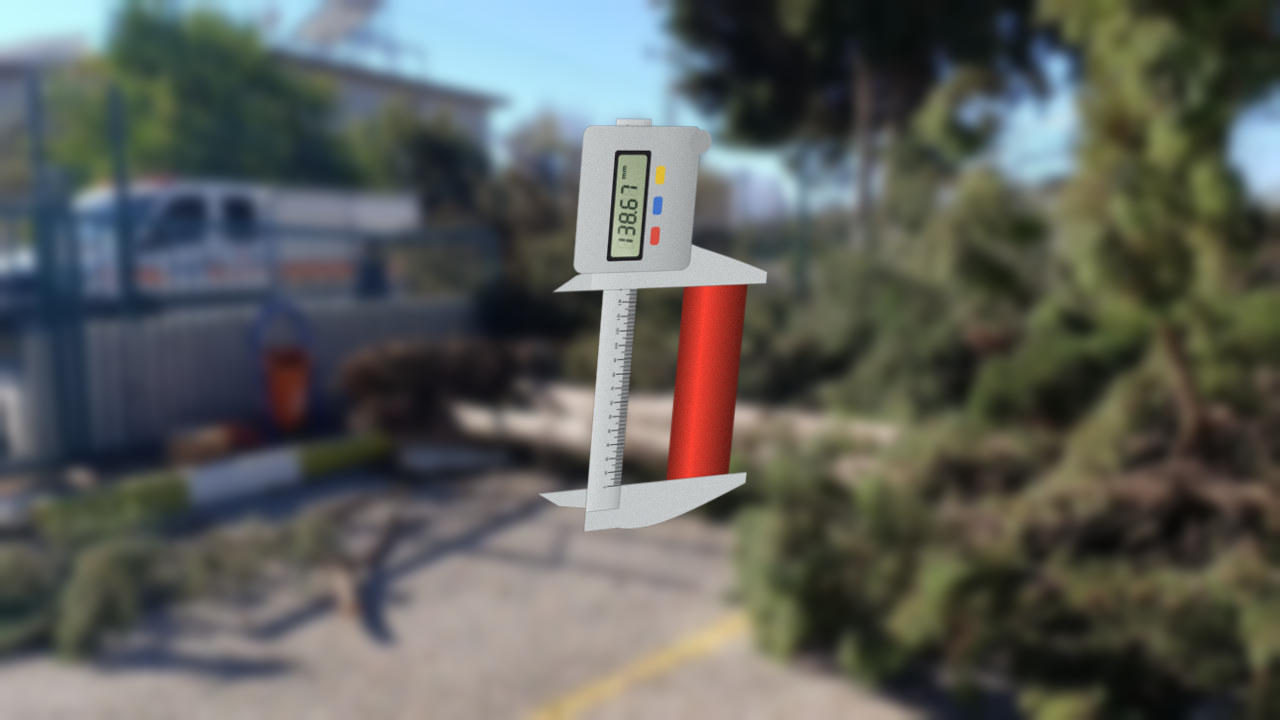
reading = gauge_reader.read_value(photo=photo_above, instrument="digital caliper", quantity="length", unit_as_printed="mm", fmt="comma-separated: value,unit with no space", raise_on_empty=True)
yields 138.67,mm
